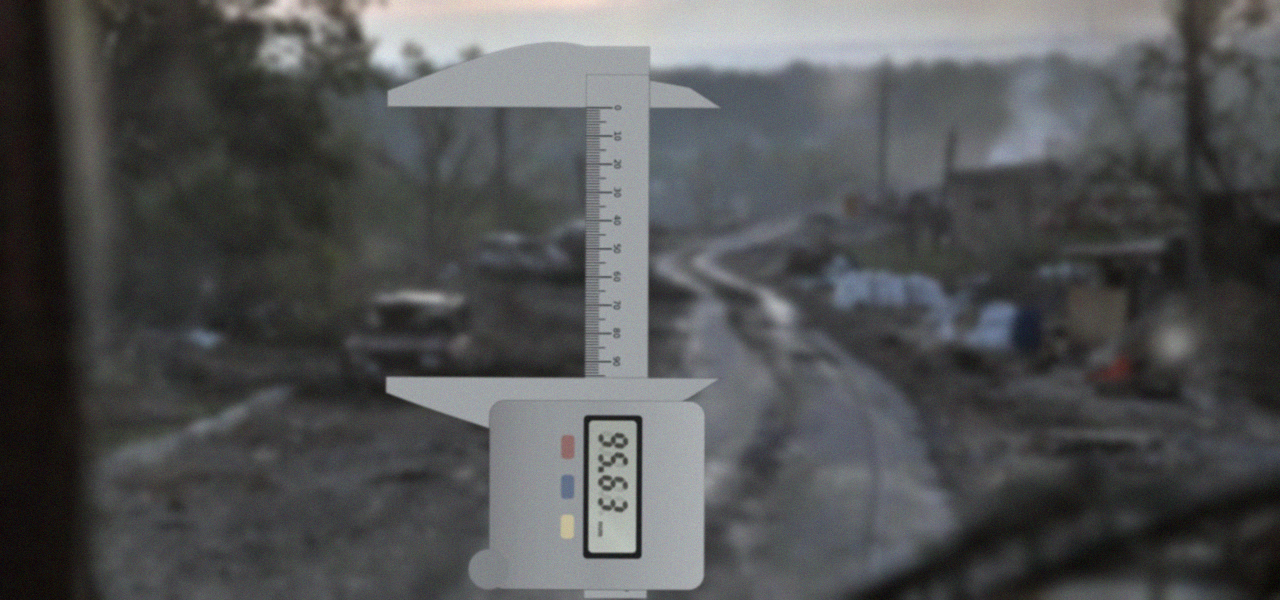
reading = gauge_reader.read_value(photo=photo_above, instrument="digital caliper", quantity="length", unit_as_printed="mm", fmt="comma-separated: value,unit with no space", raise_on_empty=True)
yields 95.63,mm
